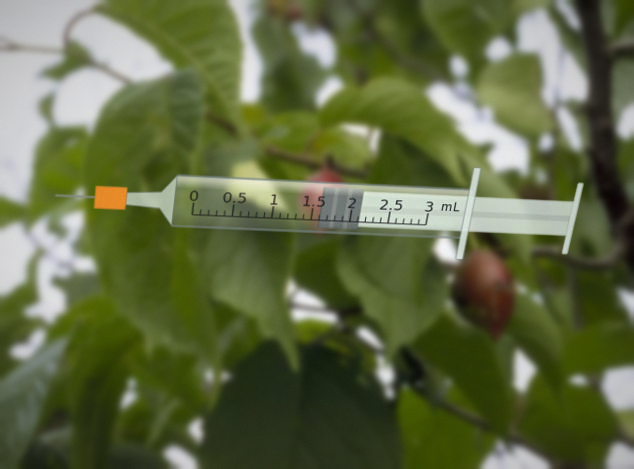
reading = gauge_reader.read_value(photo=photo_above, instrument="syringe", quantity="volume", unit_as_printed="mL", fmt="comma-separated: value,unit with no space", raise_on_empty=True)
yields 1.6,mL
